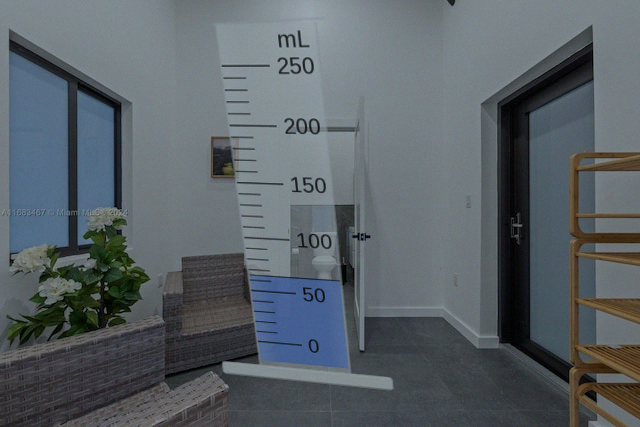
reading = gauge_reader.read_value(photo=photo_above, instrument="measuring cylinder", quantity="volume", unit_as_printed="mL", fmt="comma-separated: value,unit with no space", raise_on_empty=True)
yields 65,mL
